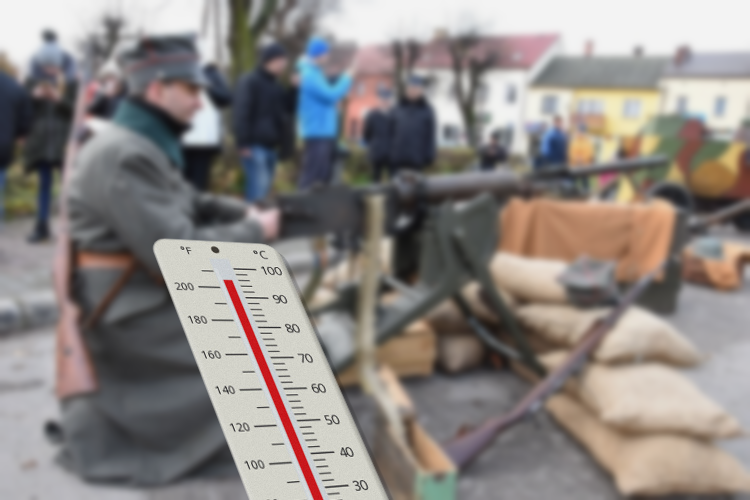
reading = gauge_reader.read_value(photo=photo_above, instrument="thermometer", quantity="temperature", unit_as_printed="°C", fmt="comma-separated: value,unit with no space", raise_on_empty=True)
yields 96,°C
